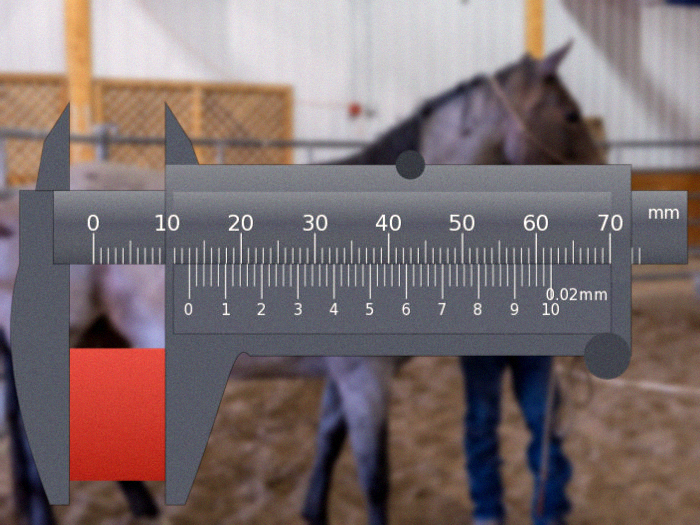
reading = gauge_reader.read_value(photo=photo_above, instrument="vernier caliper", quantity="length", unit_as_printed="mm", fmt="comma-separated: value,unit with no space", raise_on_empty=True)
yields 13.0,mm
